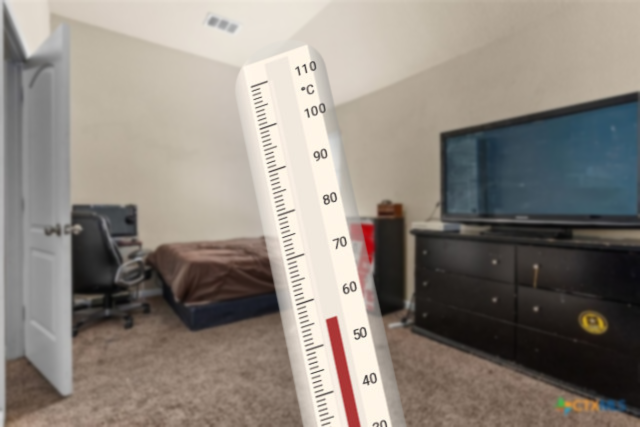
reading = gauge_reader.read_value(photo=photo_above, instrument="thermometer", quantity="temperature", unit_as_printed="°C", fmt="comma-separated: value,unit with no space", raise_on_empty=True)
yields 55,°C
